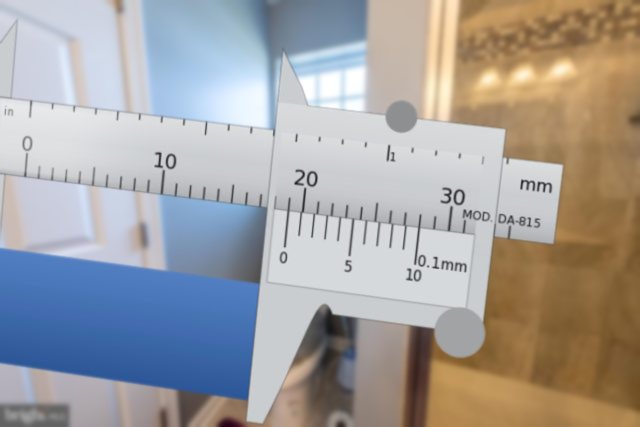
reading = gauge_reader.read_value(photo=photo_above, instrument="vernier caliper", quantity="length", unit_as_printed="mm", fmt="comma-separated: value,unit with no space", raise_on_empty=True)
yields 19.0,mm
